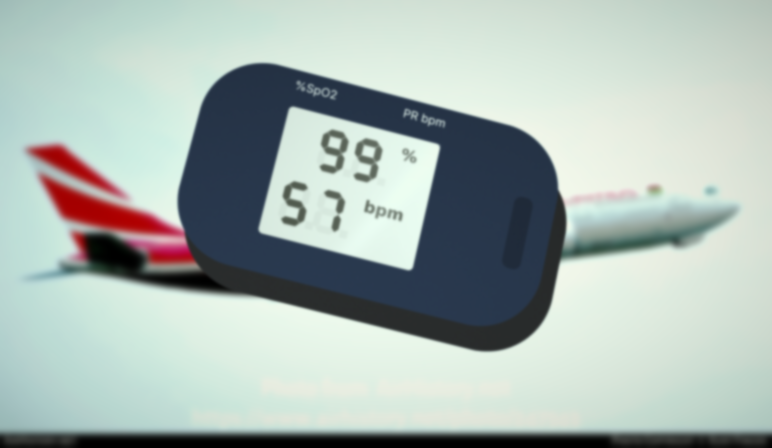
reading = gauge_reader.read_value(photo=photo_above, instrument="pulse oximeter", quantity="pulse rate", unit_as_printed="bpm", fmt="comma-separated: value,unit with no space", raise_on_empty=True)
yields 57,bpm
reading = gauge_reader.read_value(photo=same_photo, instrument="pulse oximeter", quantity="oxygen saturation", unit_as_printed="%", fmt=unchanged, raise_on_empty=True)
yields 99,%
